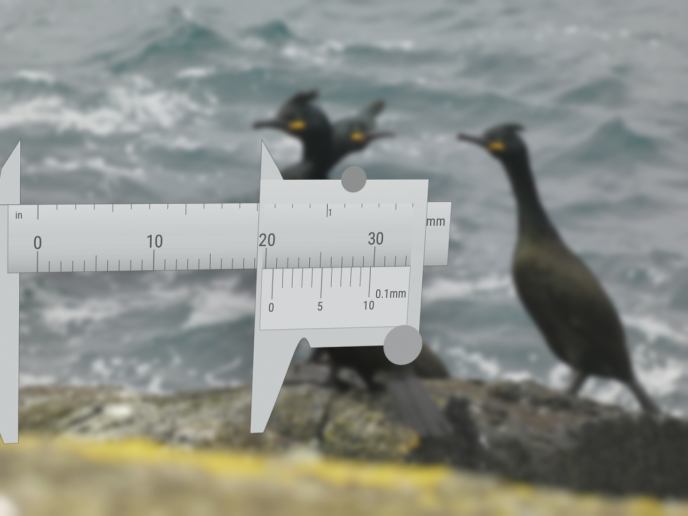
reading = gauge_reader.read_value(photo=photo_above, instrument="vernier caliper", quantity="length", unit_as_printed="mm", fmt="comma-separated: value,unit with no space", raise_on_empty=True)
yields 20.7,mm
